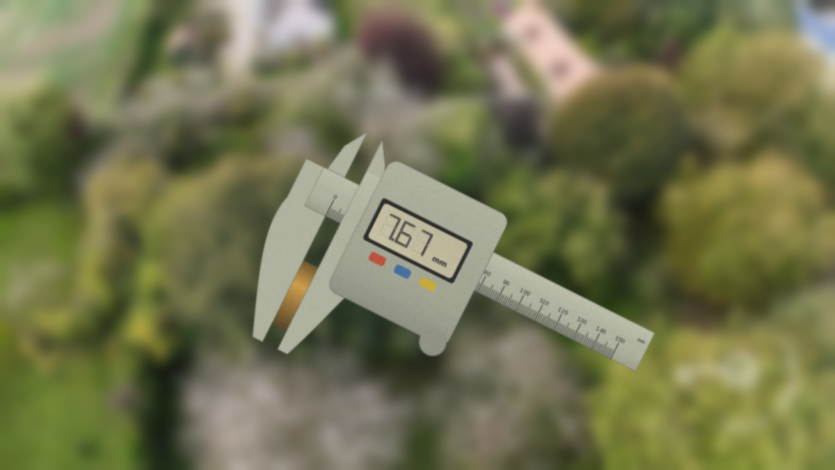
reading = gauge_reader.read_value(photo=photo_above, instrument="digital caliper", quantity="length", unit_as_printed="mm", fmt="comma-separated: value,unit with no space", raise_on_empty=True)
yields 7.67,mm
